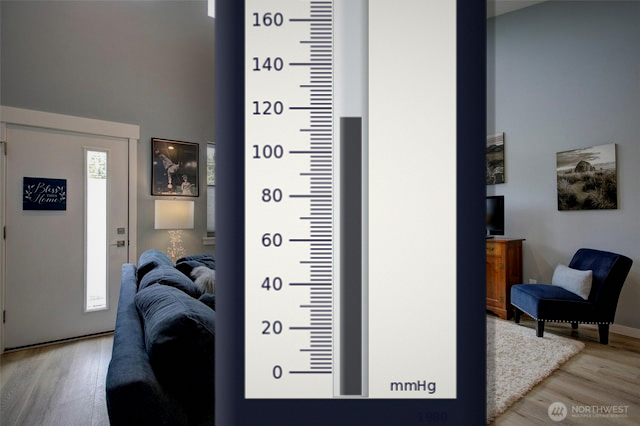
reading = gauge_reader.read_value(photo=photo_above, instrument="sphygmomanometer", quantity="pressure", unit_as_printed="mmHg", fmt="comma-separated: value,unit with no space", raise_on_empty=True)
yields 116,mmHg
